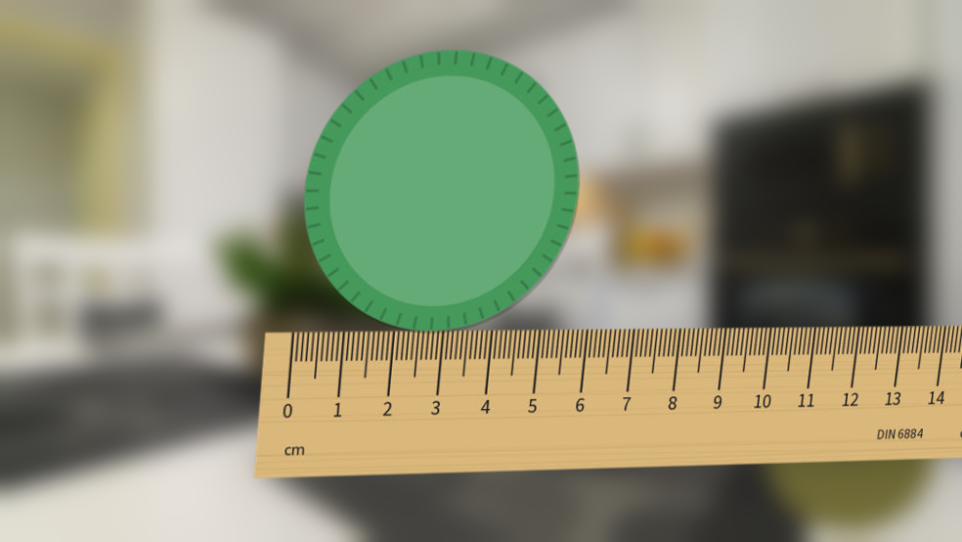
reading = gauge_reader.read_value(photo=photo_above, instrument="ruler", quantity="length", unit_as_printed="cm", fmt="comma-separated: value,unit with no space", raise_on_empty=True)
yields 5.5,cm
